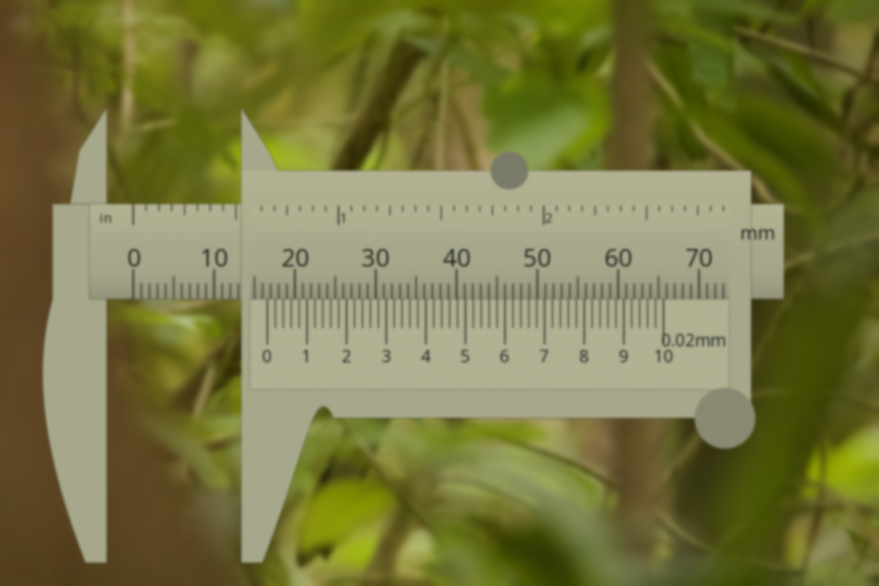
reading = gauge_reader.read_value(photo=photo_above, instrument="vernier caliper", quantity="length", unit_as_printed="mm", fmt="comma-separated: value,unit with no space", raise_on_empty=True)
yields 16.6,mm
